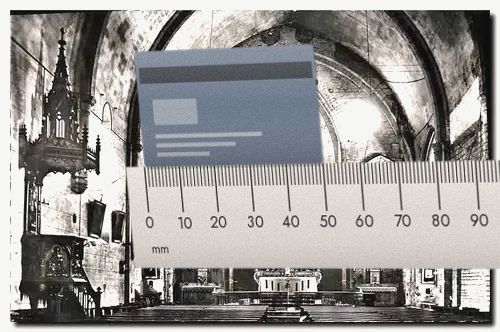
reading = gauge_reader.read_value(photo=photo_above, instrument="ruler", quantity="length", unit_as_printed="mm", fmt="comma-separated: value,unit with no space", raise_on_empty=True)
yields 50,mm
